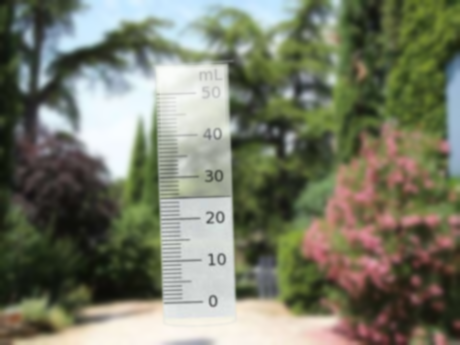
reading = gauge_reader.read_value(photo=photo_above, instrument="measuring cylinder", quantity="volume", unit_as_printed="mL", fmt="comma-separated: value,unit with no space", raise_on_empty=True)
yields 25,mL
